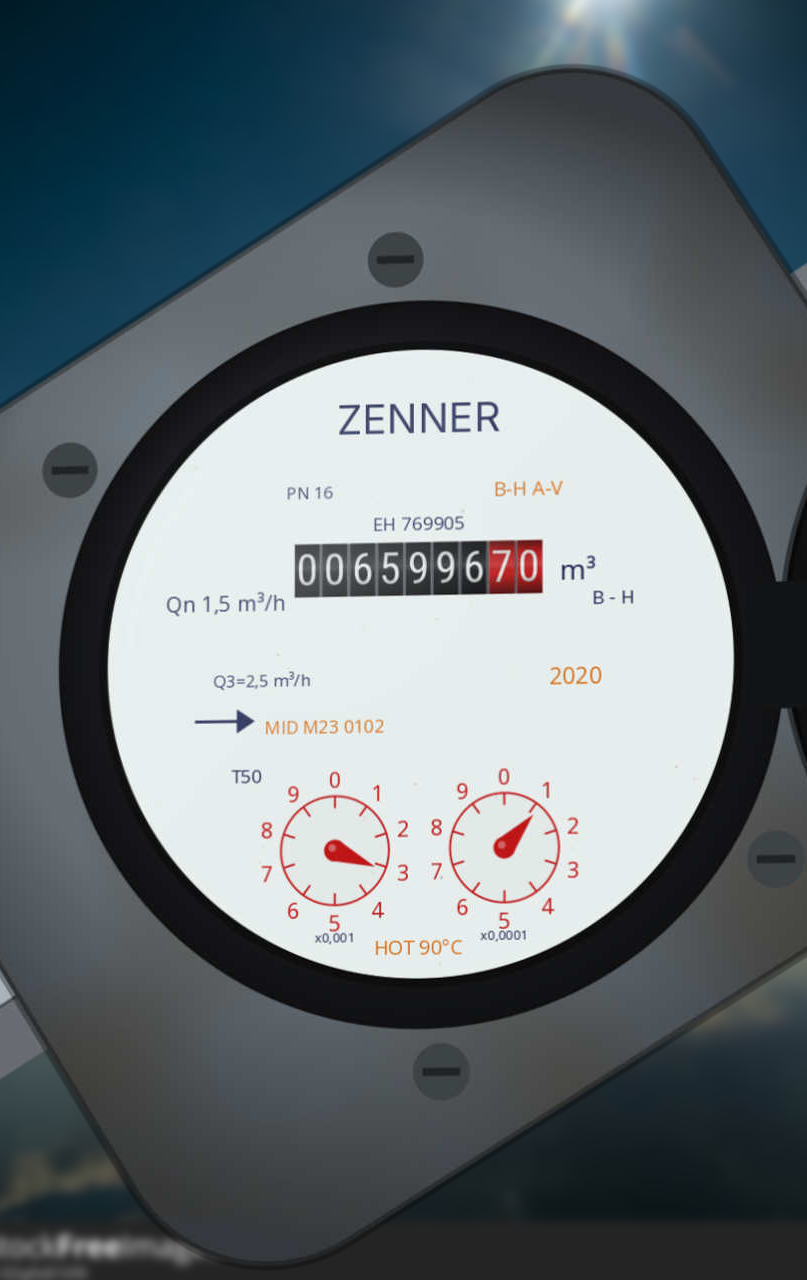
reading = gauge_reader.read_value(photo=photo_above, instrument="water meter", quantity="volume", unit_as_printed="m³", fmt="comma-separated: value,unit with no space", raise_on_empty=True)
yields 65996.7031,m³
